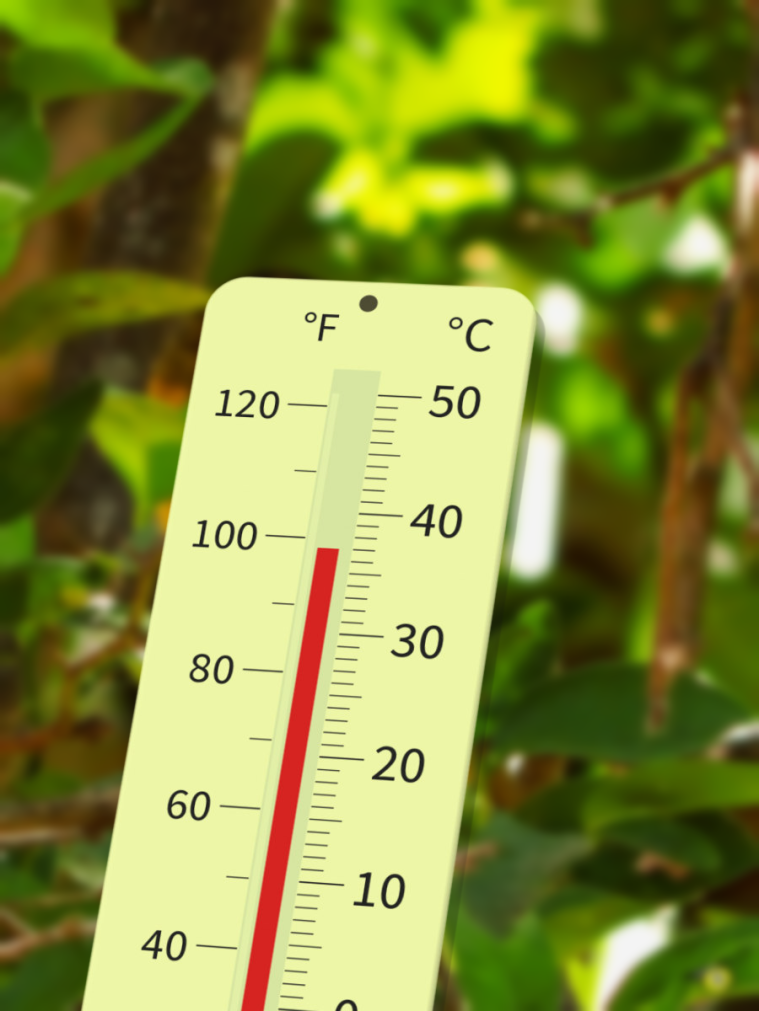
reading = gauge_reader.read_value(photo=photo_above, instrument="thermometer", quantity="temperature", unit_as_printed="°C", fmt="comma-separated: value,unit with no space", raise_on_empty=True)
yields 37,°C
